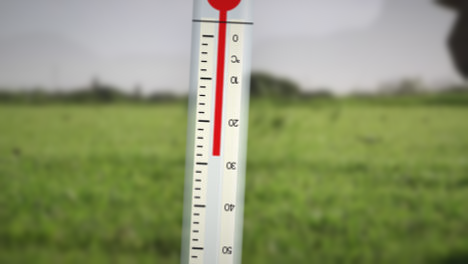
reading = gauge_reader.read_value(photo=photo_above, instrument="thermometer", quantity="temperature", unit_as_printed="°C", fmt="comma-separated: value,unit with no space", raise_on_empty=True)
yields 28,°C
